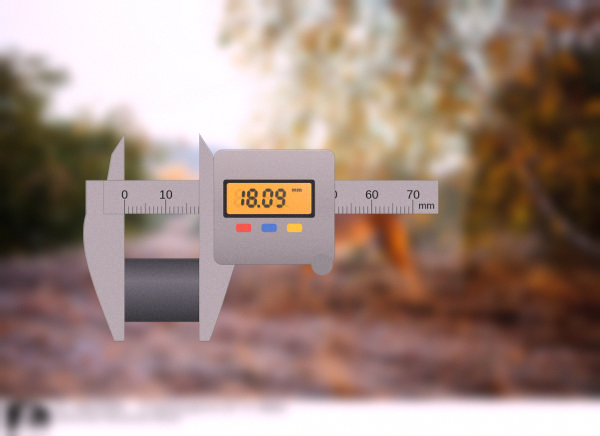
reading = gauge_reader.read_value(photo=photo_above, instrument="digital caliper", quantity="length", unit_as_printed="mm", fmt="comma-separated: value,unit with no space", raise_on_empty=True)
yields 18.09,mm
